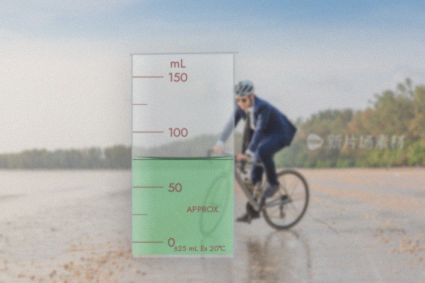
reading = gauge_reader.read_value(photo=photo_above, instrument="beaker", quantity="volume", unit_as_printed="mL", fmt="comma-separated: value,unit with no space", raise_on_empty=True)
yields 75,mL
